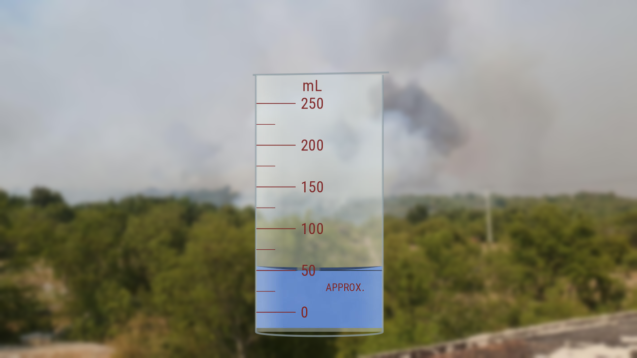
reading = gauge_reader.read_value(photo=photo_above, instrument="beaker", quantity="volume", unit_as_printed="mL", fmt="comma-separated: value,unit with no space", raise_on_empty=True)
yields 50,mL
